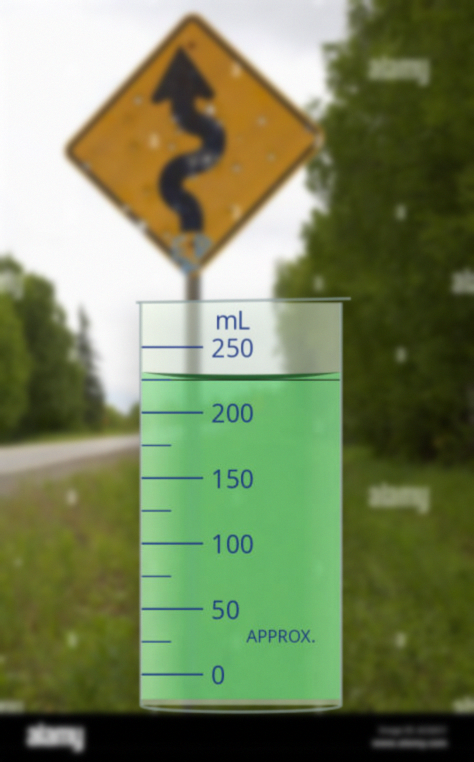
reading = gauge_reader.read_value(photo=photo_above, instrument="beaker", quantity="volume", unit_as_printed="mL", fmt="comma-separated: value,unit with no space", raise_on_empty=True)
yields 225,mL
